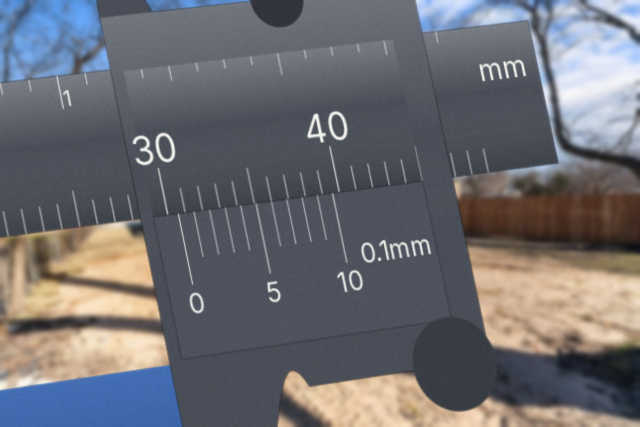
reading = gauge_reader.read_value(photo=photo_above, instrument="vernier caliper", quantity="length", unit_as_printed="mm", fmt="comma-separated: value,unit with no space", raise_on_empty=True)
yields 30.6,mm
